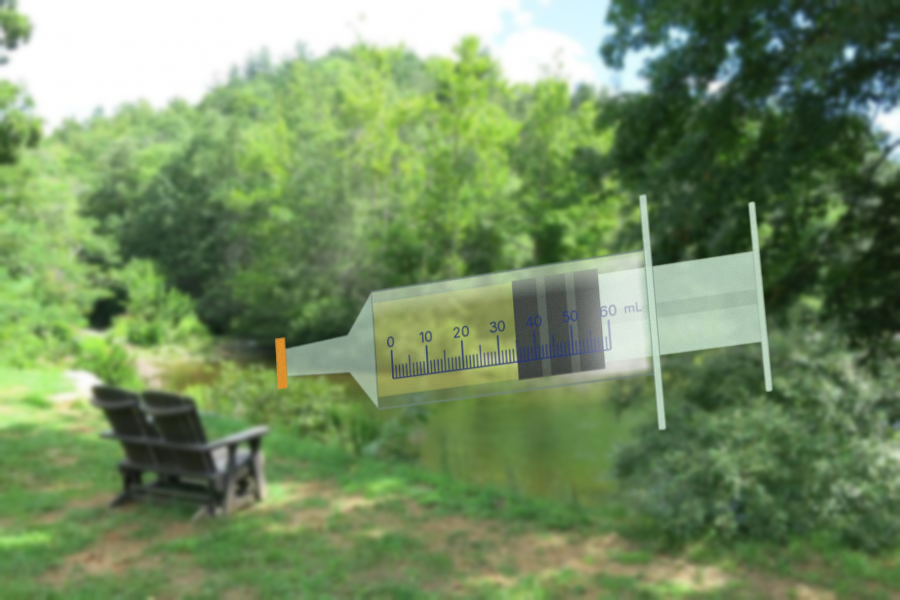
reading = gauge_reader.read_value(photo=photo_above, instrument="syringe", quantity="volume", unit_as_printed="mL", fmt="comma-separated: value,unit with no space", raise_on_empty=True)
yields 35,mL
